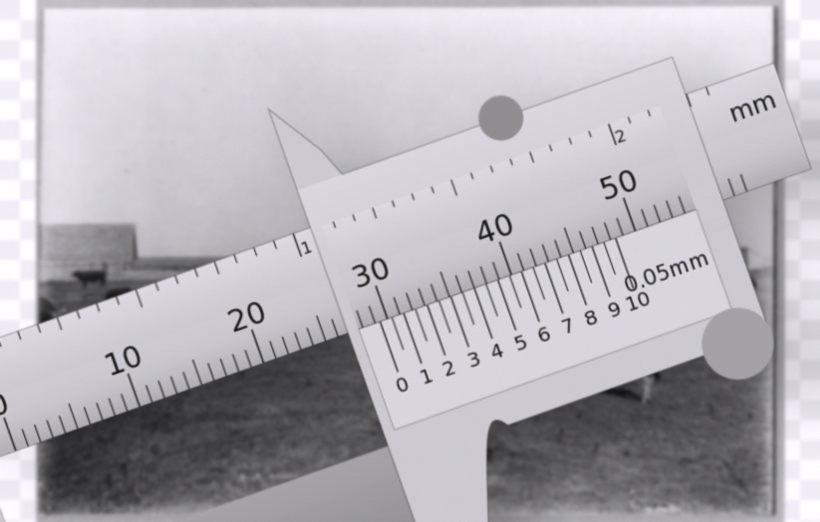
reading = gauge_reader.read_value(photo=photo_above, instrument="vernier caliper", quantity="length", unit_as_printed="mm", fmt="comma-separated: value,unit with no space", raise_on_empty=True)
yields 29.4,mm
